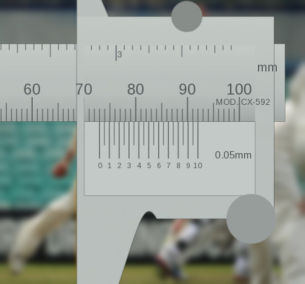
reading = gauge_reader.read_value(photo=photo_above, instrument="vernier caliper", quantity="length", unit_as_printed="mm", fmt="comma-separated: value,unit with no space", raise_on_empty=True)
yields 73.0,mm
